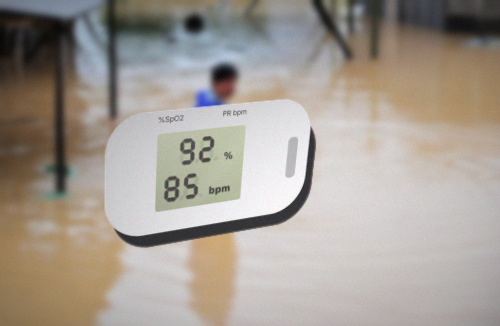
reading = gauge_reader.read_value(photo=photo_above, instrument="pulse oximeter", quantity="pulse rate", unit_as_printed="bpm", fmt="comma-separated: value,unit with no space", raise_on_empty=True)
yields 85,bpm
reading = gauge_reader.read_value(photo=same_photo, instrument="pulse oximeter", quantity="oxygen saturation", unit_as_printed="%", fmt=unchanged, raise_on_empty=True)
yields 92,%
